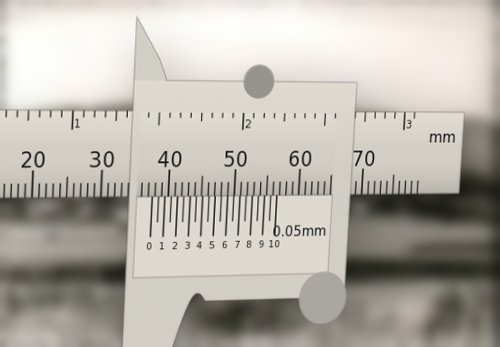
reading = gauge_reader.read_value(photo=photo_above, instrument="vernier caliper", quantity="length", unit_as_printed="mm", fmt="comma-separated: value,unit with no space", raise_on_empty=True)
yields 37.6,mm
